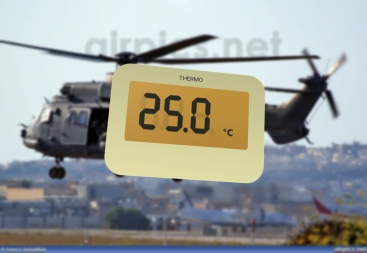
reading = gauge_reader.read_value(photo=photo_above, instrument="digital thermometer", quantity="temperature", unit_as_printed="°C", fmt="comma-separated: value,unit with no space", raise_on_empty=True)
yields 25.0,°C
